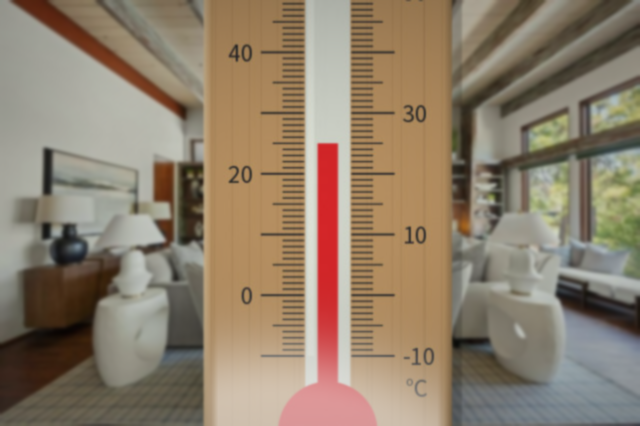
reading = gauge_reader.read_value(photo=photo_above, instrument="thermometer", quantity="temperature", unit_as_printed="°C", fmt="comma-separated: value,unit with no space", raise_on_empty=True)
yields 25,°C
